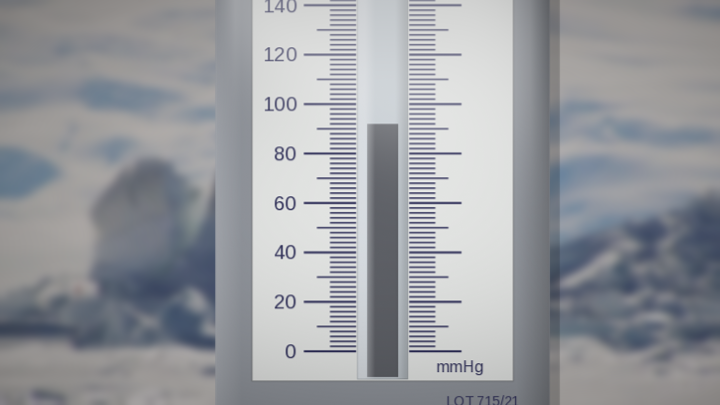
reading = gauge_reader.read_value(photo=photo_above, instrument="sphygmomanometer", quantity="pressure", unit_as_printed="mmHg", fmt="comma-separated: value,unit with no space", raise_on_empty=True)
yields 92,mmHg
